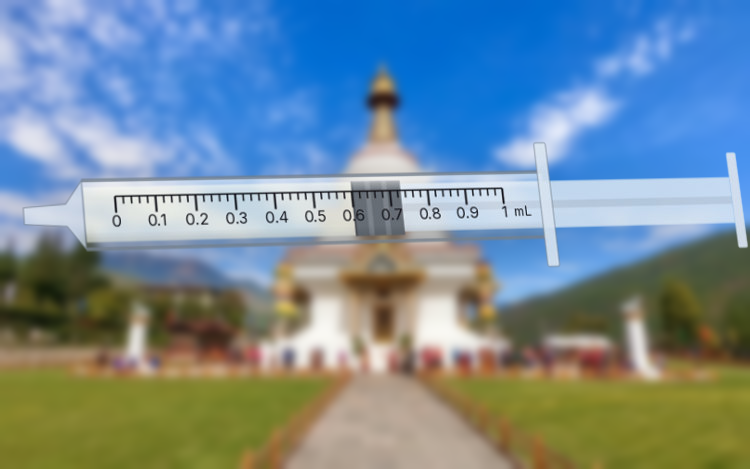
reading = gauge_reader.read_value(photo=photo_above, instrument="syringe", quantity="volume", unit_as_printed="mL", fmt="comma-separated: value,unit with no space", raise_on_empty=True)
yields 0.6,mL
